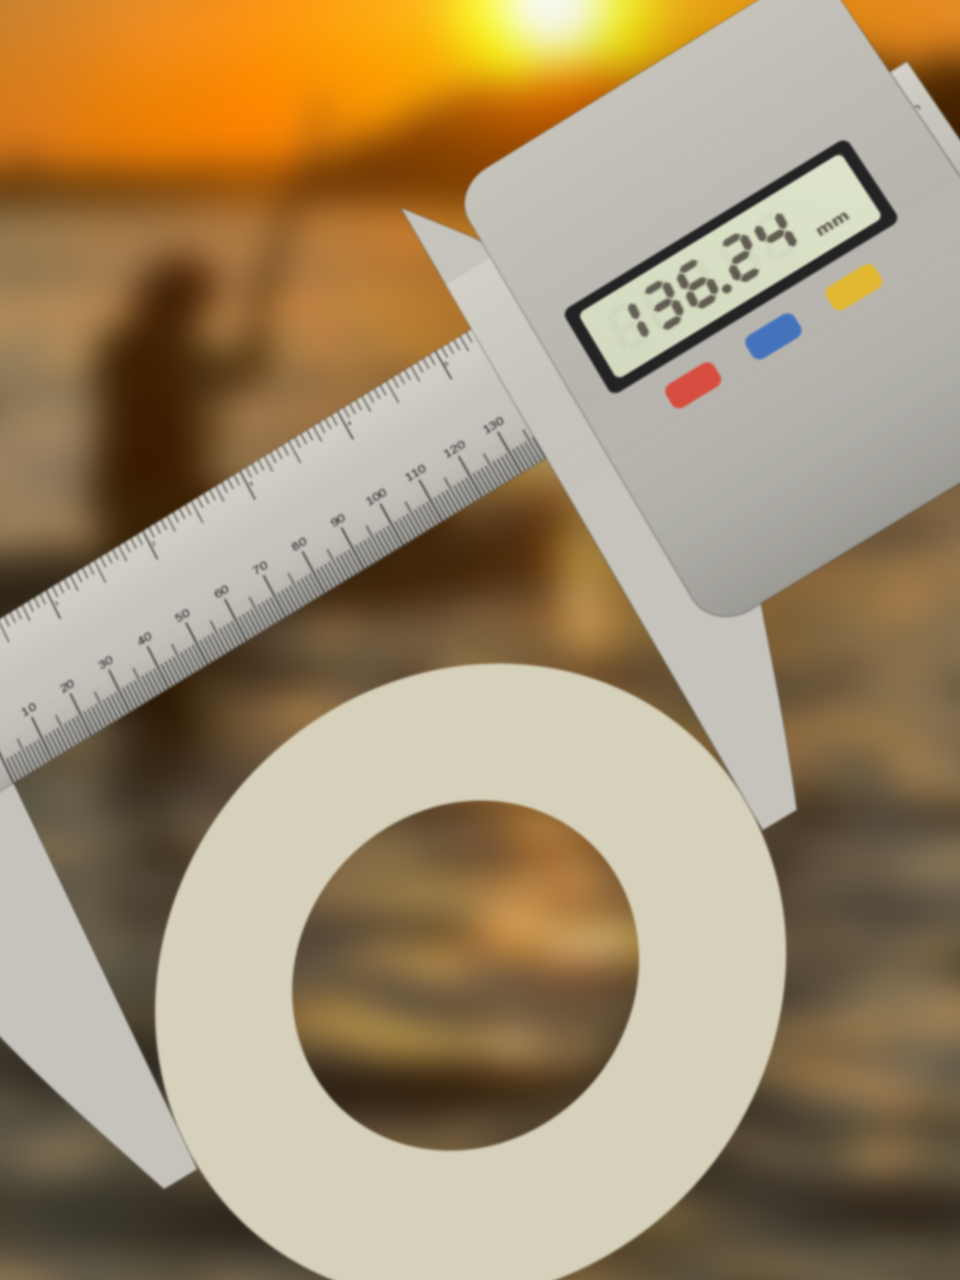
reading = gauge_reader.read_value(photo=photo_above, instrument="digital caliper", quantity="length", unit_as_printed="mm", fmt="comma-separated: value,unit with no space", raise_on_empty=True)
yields 136.24,mm
